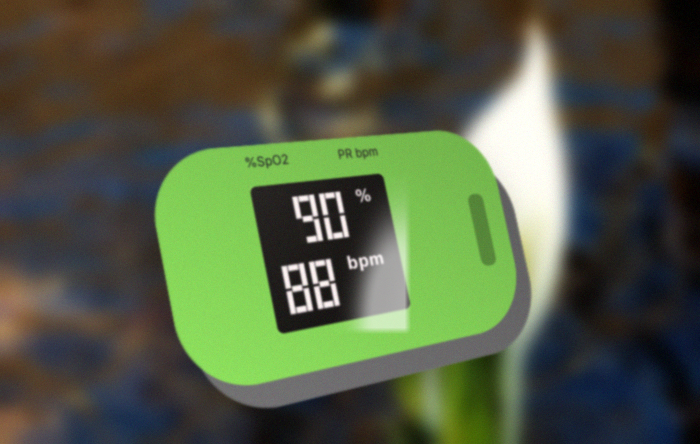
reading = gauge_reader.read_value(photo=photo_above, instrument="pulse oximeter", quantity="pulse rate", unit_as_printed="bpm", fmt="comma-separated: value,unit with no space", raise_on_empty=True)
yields 88,bpm
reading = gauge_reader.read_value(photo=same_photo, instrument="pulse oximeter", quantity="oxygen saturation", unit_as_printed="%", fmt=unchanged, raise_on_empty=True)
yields 90,%
